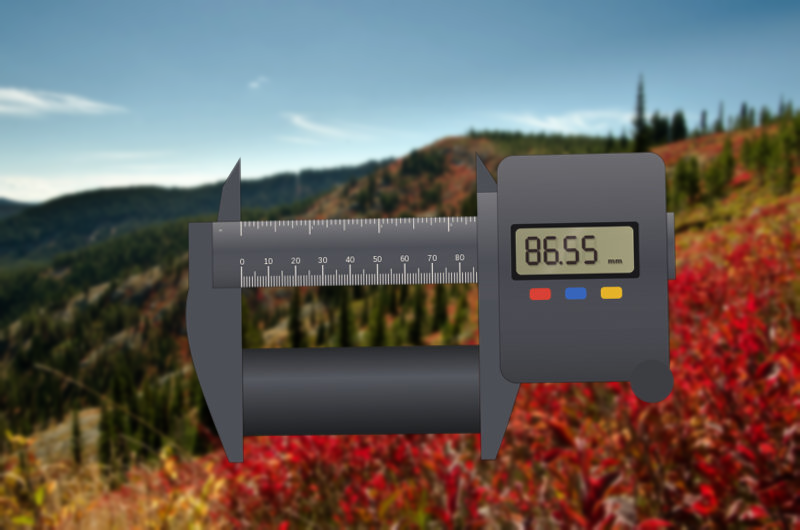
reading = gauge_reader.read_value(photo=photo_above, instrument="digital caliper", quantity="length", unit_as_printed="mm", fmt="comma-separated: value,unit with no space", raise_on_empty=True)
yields 86.55,mm
